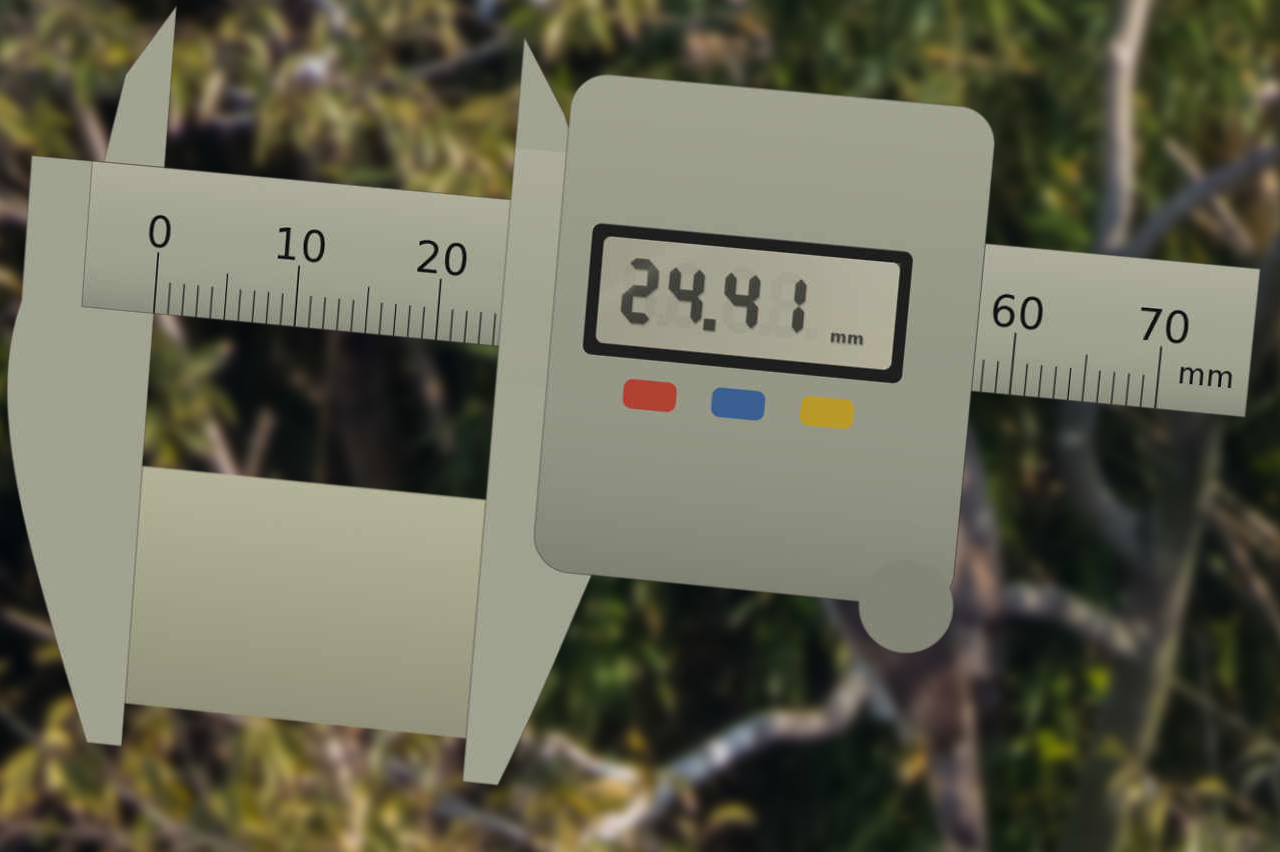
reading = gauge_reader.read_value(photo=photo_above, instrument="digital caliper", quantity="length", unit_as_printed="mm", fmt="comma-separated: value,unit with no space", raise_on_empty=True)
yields 24.41,mm
